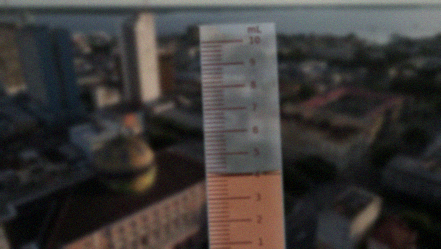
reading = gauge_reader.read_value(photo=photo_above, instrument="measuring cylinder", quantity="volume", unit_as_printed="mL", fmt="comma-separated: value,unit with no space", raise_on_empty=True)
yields 4,mL
